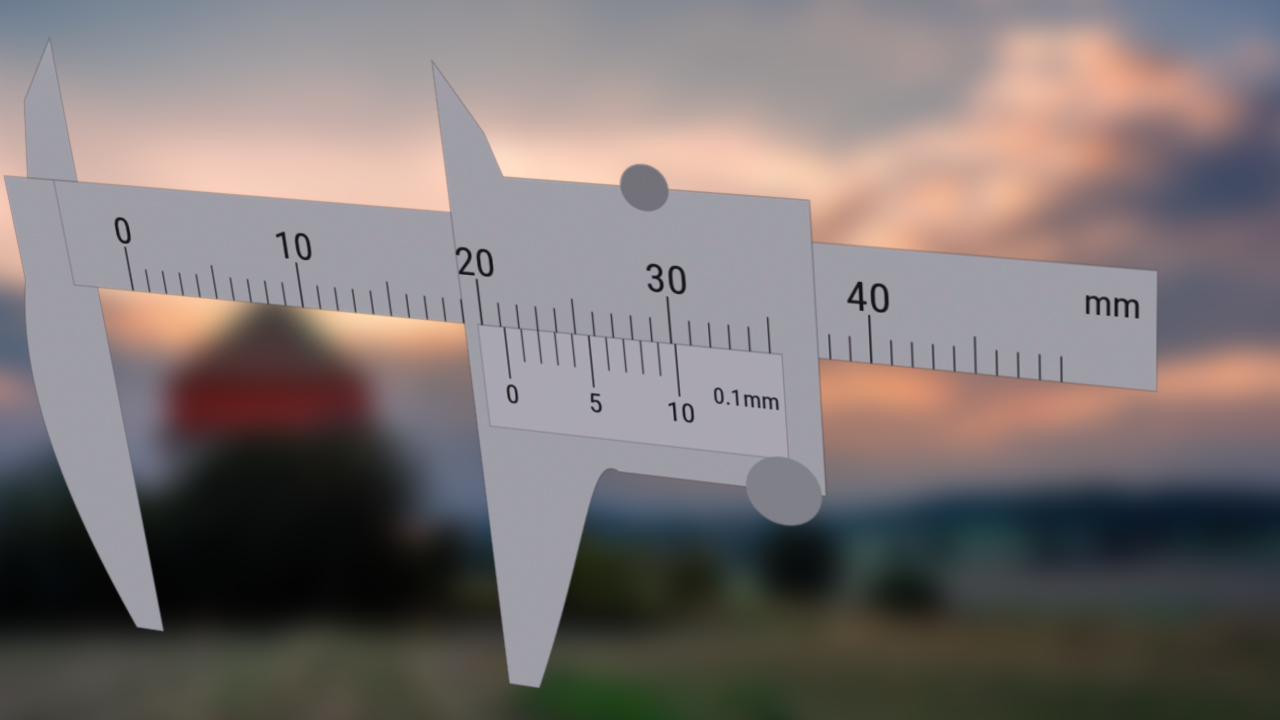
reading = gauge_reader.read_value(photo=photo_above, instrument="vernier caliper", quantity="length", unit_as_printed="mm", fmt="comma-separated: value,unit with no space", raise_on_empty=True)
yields 21.2,mm
